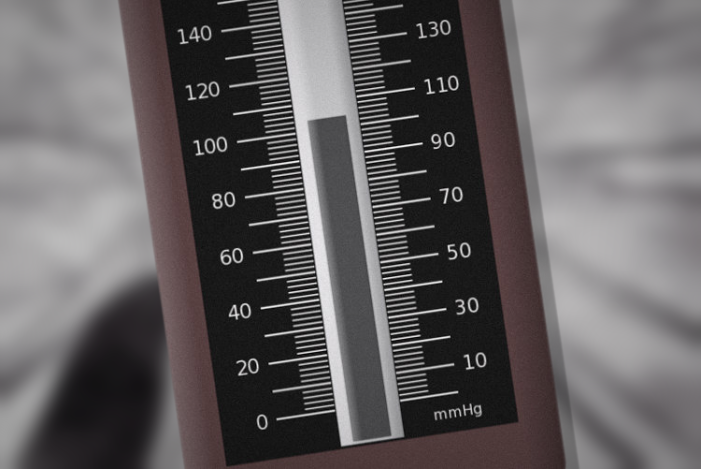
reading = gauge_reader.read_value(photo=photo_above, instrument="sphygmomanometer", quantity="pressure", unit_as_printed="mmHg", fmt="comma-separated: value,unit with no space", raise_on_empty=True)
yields 104,mmHg
